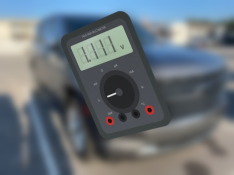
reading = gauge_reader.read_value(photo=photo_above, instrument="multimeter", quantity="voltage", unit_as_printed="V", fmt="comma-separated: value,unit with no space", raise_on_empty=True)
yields 1.111,V
